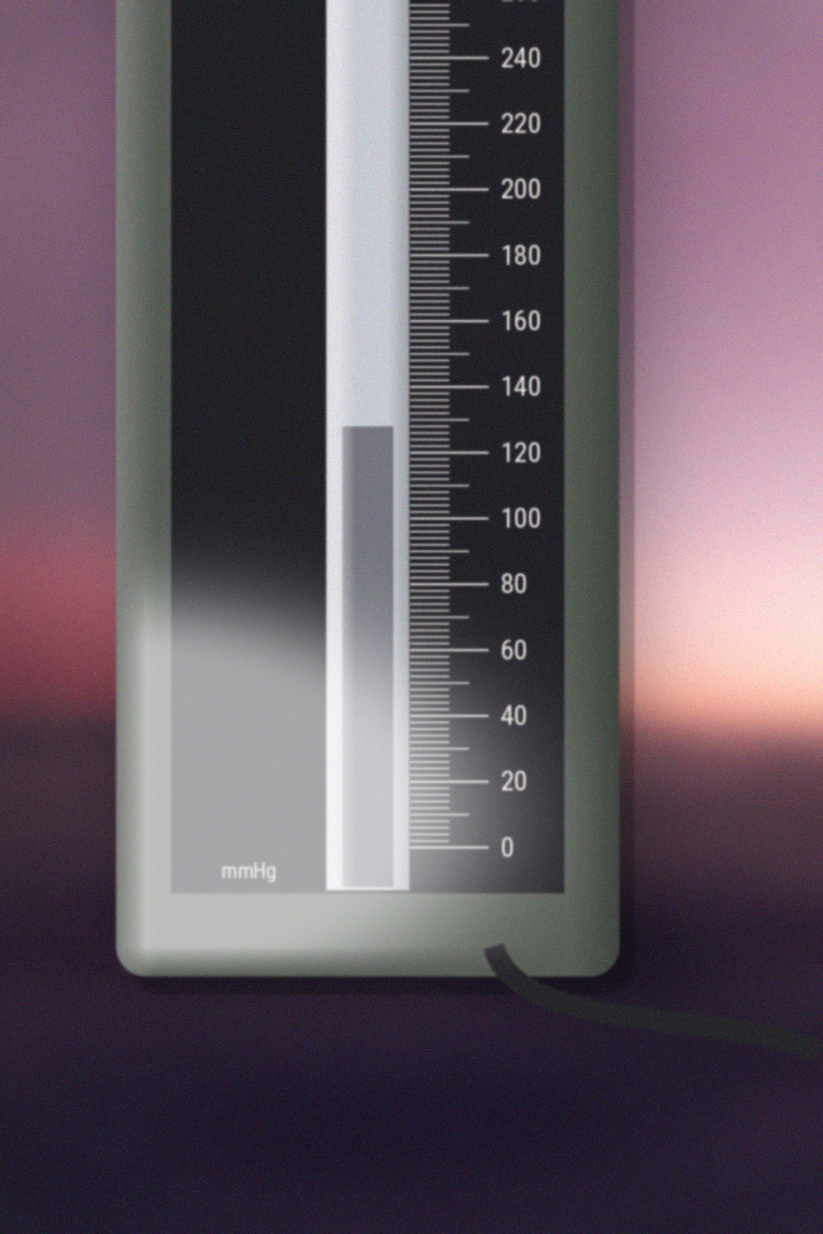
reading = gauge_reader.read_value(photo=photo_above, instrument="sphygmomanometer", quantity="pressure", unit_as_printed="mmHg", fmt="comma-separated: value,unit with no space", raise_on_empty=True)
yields 128,mmHg
